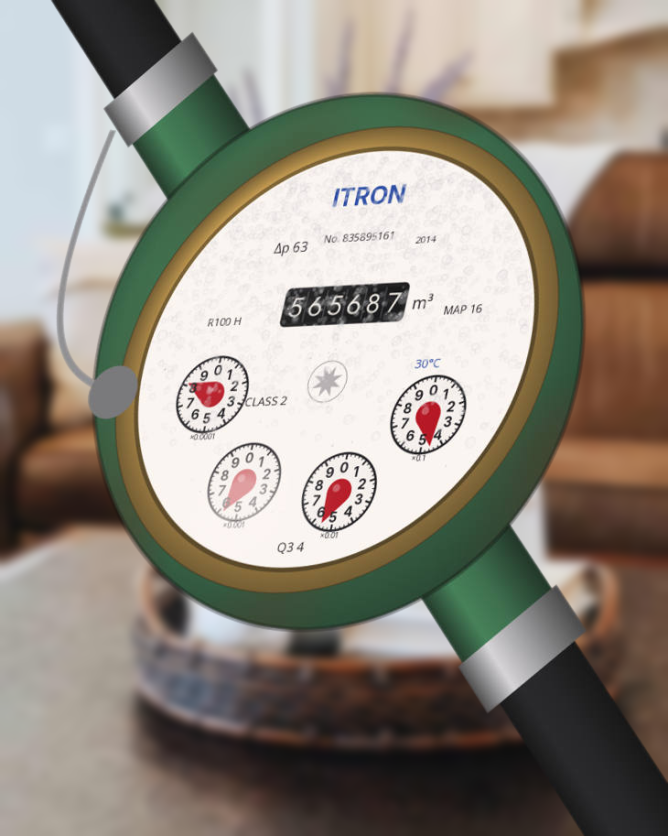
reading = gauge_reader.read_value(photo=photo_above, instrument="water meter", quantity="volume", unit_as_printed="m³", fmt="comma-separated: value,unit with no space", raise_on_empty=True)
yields 565687.4558,m³
